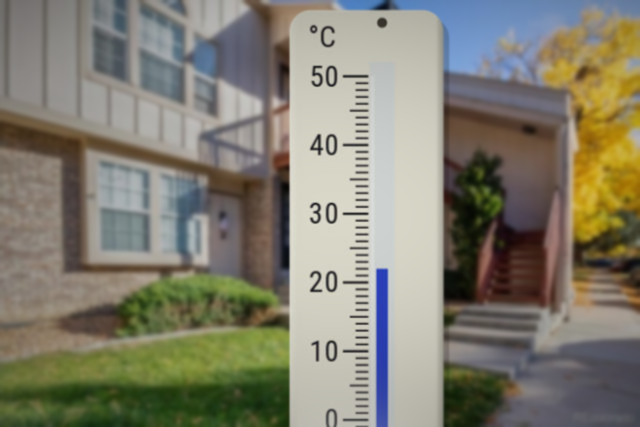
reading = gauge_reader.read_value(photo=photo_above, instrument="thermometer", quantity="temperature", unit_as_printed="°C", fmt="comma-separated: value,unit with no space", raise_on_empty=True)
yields 22,°C
